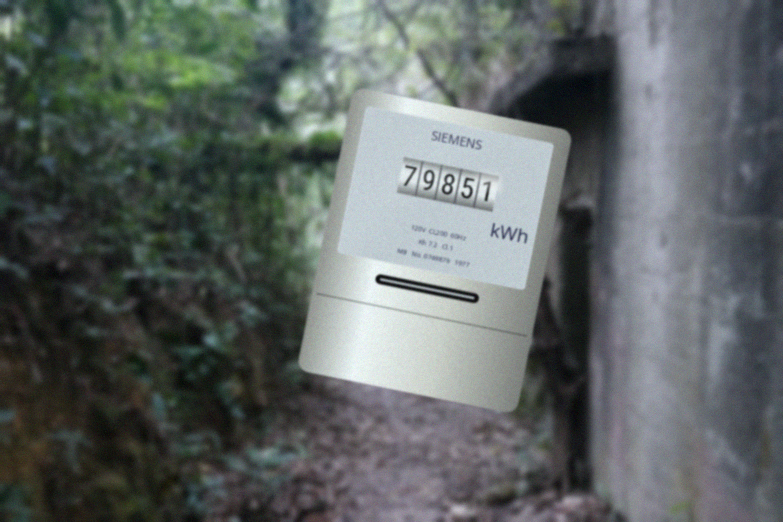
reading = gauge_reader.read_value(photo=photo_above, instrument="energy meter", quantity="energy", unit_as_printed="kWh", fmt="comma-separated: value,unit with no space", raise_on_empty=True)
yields 79851,kWh
